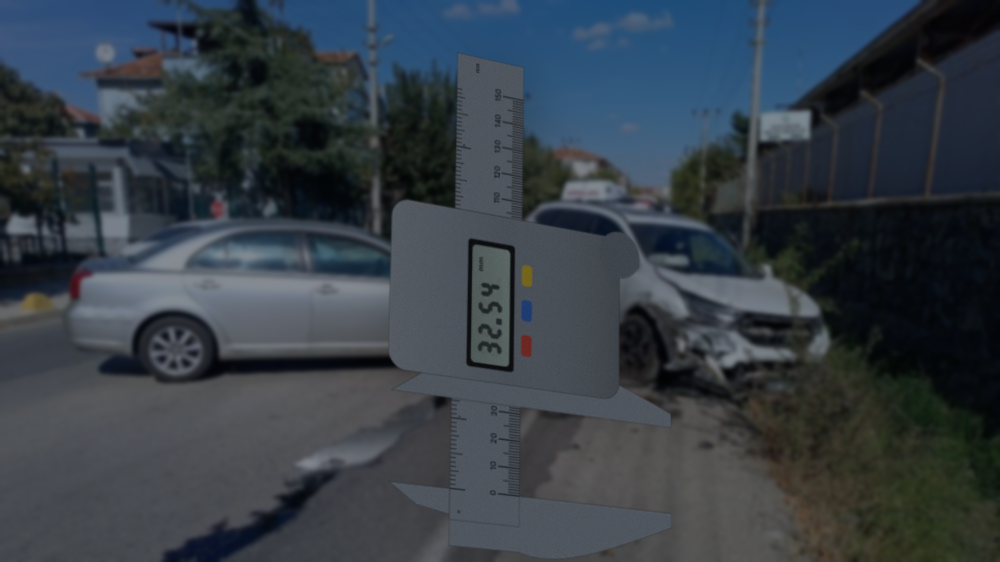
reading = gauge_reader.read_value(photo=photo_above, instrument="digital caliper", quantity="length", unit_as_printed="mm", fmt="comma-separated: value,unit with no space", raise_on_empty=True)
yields 32.54,mm
